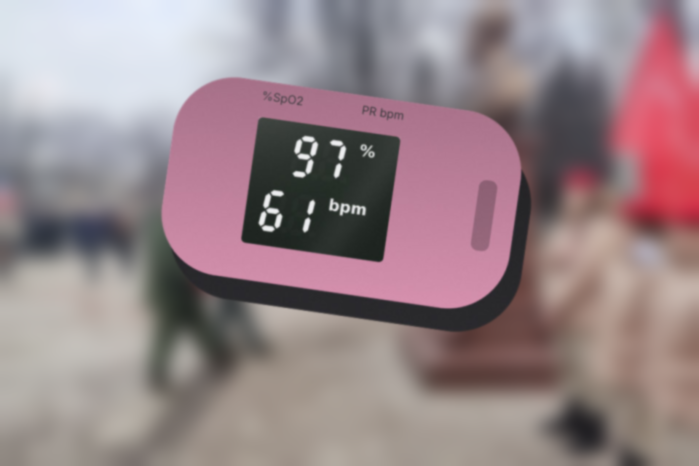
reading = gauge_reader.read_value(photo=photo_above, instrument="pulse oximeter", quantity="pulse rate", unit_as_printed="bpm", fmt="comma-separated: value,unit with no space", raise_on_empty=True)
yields 61,bpm
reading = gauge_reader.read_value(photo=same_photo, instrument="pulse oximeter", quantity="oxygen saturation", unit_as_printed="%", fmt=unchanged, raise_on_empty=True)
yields 97,%
